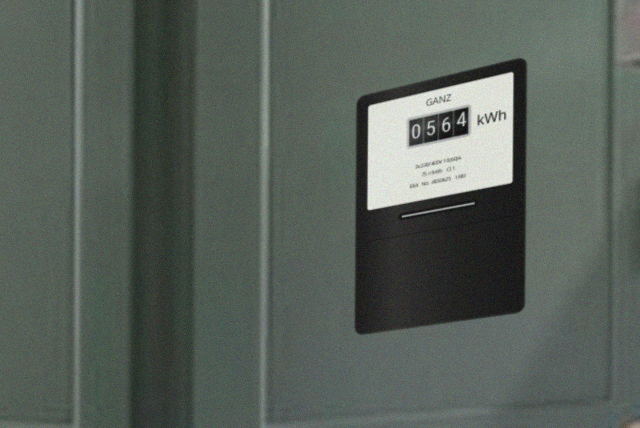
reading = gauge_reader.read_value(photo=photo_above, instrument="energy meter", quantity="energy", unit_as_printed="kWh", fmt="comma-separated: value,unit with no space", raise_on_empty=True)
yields 564,kWh
